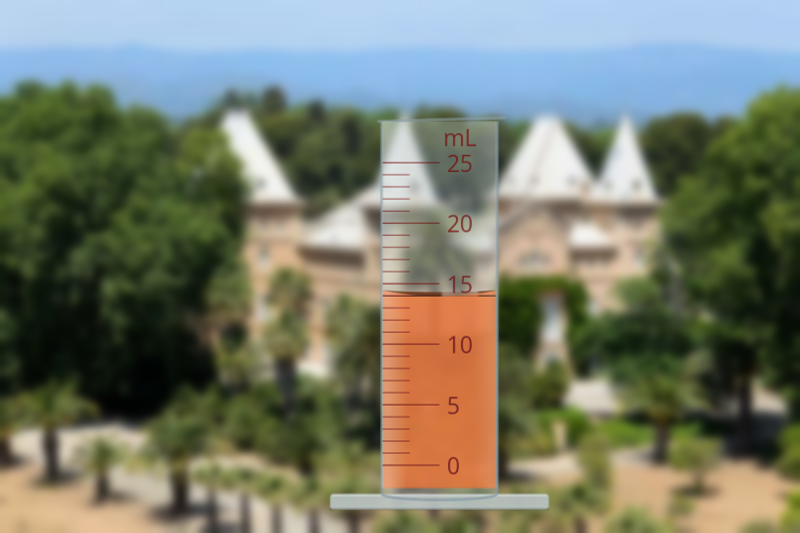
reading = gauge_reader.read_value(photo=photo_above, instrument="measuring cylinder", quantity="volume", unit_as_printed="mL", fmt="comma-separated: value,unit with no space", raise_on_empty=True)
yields 14,mL
